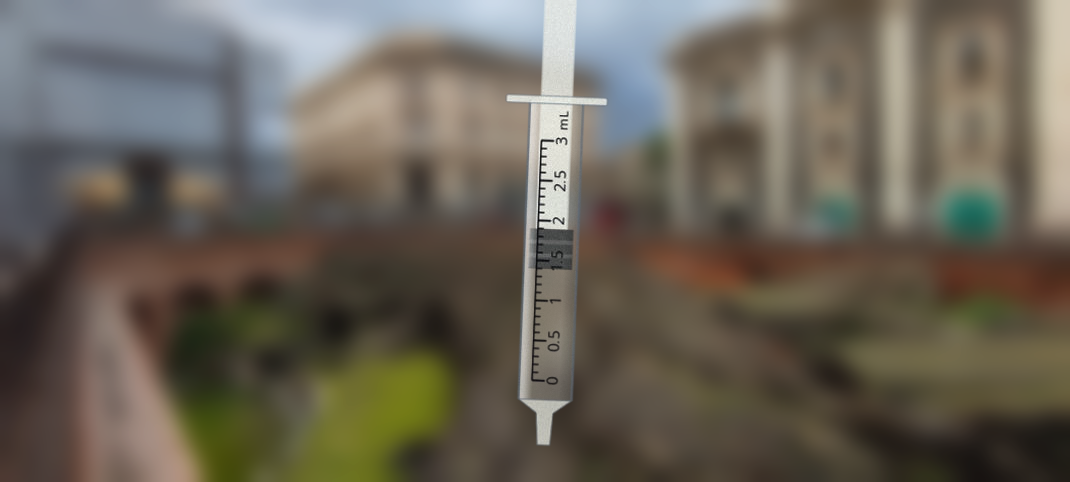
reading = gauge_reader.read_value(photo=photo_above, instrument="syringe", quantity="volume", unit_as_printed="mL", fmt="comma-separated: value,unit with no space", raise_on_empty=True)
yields 1.4,mL
